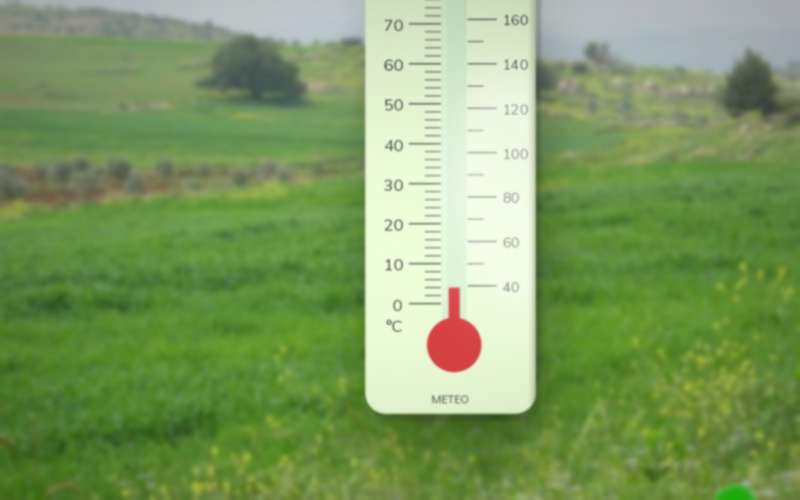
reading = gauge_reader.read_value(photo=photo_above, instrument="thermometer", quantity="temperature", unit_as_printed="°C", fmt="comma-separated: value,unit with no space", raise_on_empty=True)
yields 4,°C
